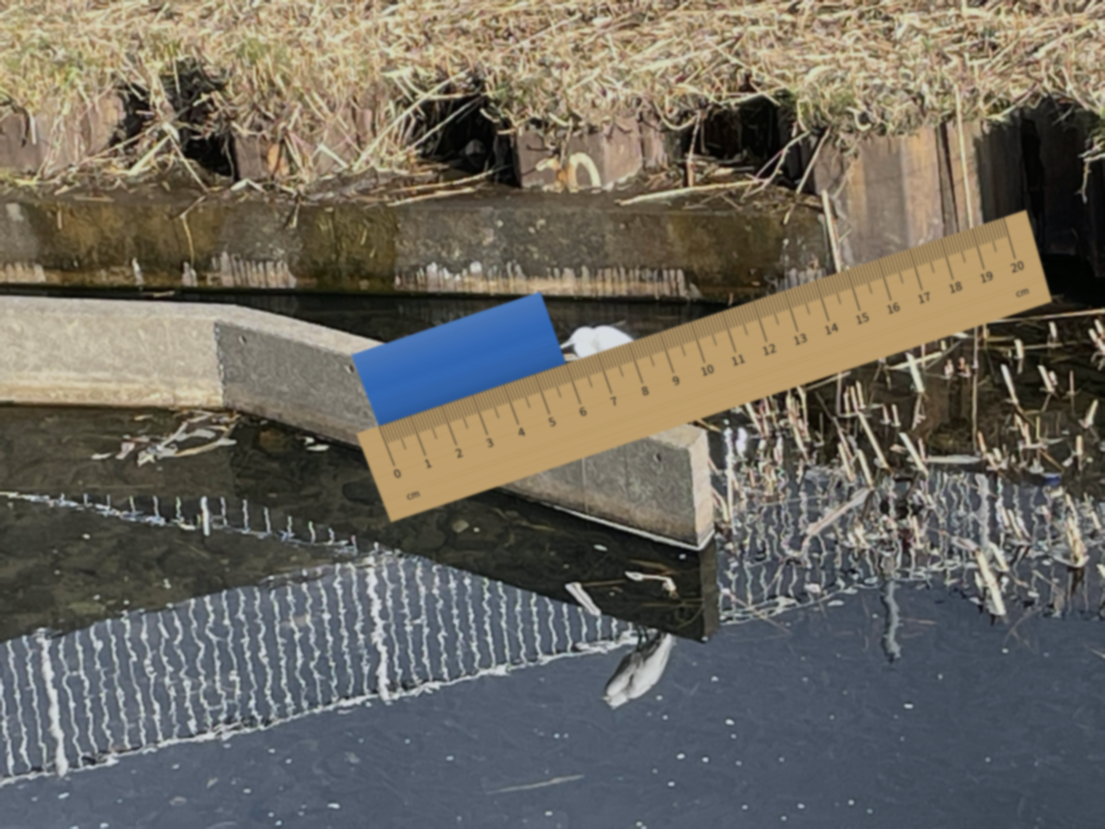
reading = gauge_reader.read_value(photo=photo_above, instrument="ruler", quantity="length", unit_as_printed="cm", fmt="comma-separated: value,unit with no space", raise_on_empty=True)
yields 6,cm
